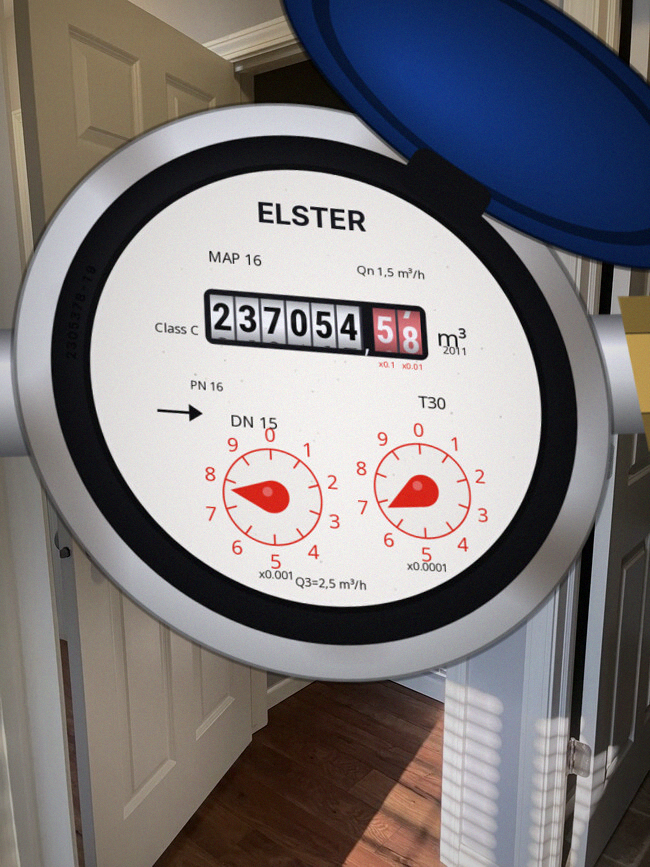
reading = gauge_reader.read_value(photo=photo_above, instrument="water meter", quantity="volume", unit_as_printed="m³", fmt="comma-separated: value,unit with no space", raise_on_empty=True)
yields 237054.5776,m³
